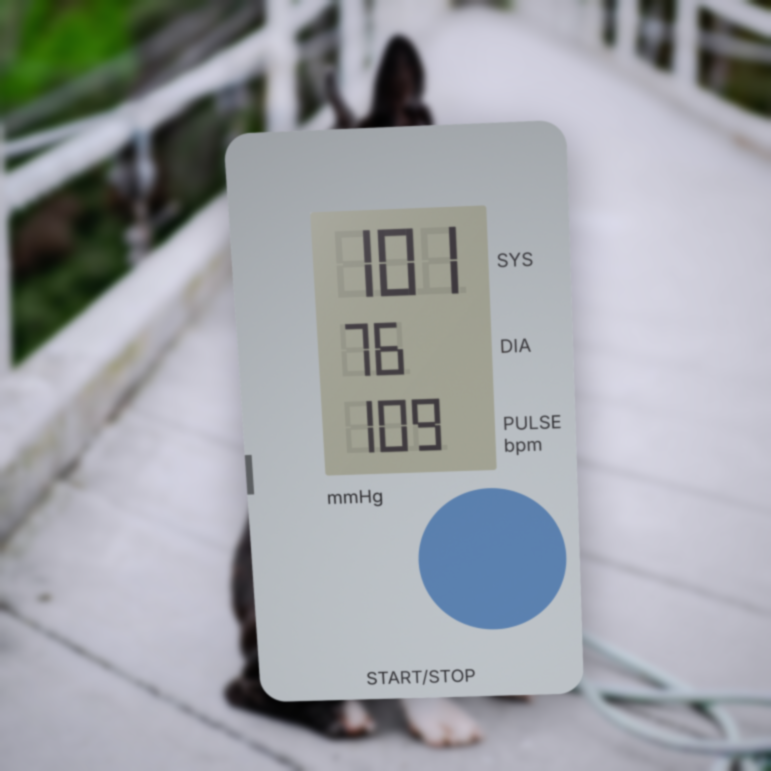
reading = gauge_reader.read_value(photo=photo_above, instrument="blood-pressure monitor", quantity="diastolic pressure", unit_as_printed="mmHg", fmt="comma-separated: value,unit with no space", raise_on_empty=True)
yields 76,mmHg
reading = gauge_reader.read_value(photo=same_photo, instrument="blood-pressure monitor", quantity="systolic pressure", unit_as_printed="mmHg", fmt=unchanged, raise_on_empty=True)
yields 101,mmHg
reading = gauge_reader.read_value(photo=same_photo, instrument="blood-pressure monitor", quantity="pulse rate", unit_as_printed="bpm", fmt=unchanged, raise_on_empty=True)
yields 109,bpm
